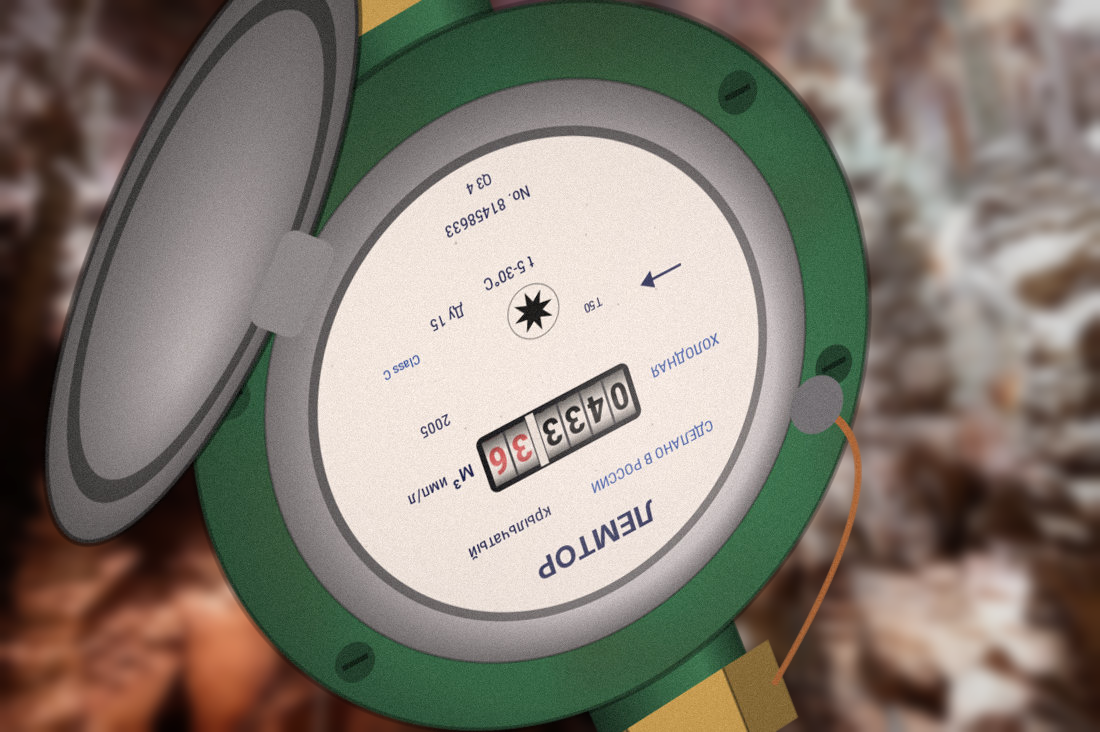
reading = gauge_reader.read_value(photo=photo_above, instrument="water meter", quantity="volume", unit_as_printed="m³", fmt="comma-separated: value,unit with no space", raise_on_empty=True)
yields 433.36,m³
